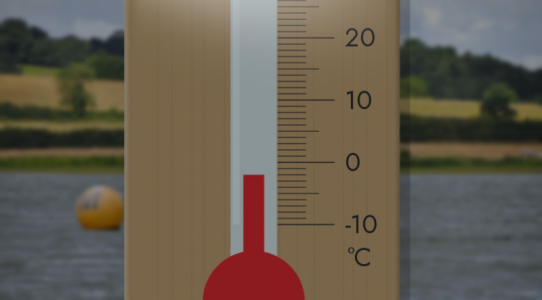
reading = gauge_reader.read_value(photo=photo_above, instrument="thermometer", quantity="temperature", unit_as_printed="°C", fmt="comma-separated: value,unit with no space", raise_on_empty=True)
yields -2,°C
